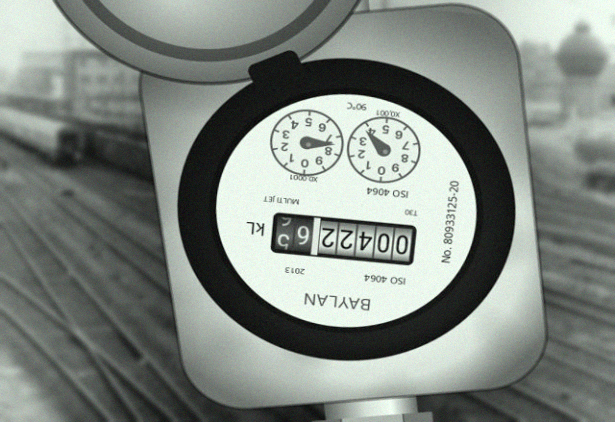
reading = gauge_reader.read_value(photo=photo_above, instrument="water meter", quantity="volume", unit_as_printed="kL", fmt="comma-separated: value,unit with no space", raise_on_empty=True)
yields 422.6537,kL
